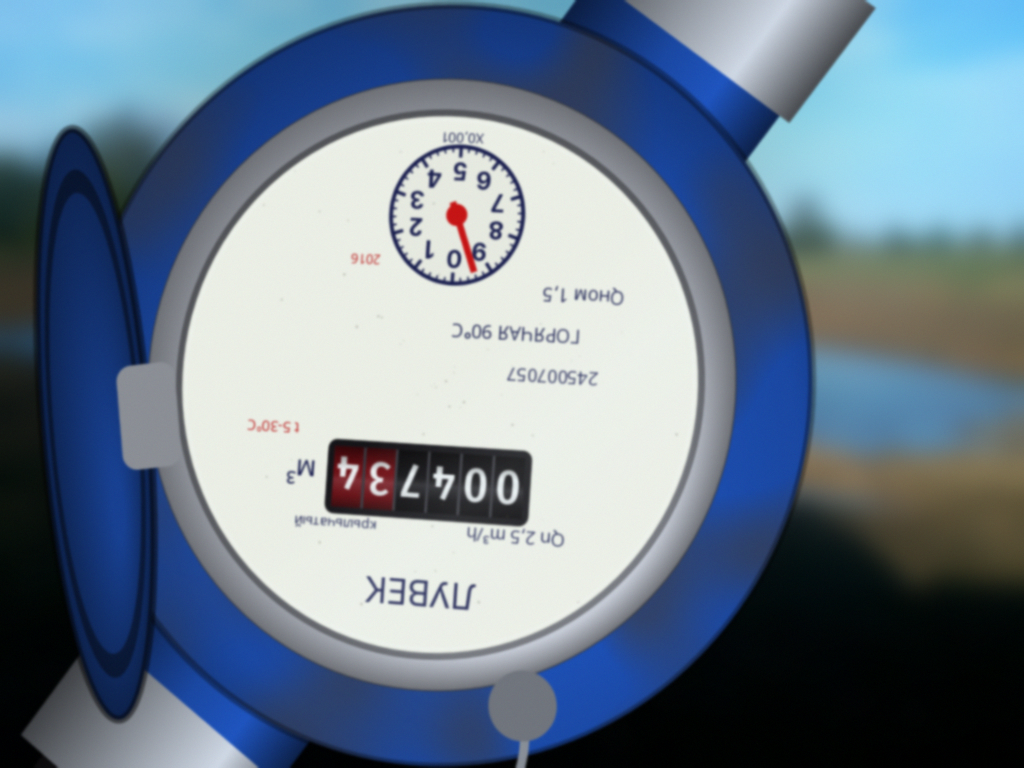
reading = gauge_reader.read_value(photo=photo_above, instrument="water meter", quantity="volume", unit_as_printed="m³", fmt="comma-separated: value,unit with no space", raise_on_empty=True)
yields 47.339,m³
